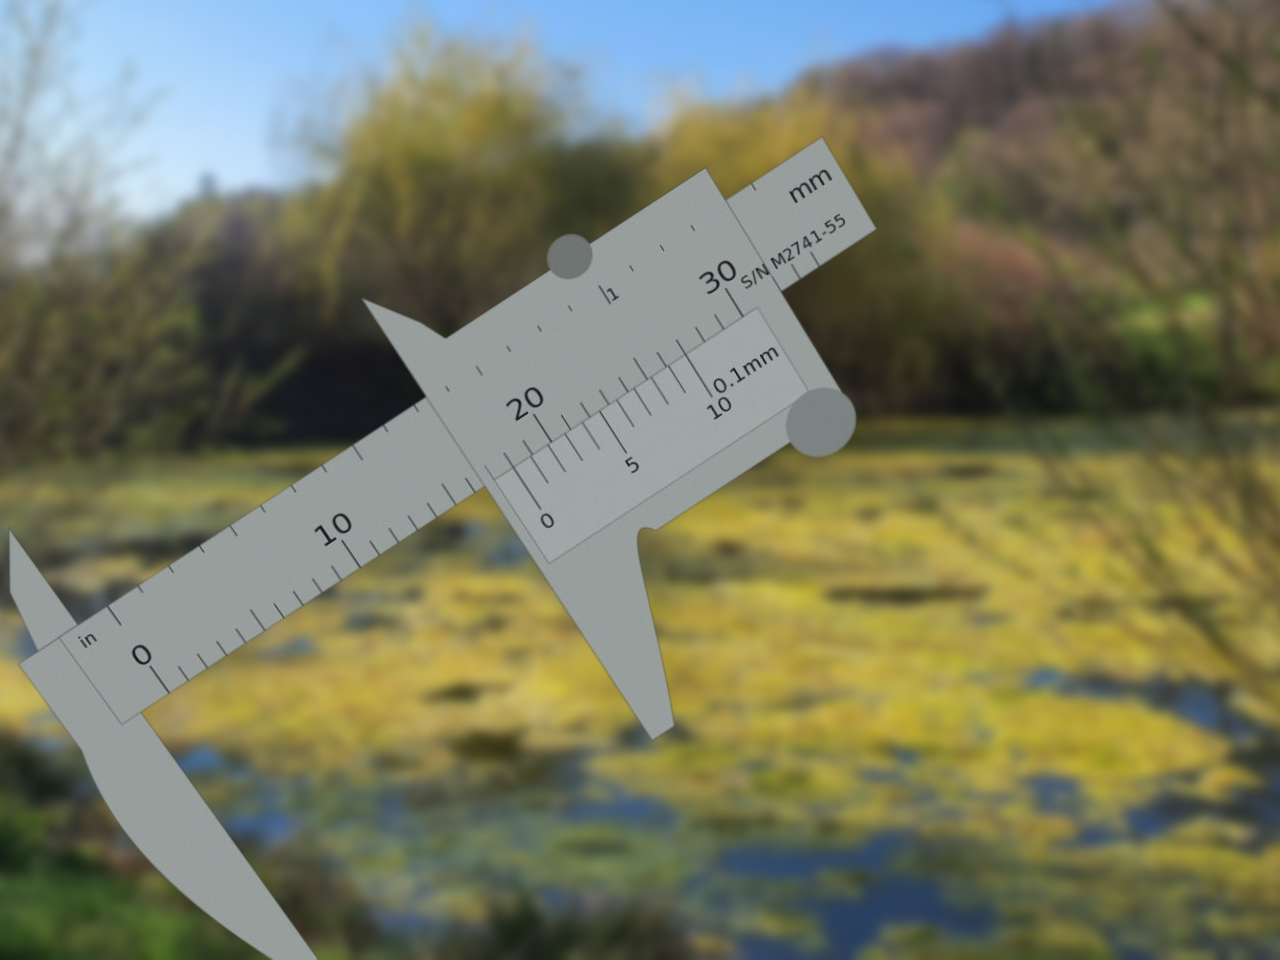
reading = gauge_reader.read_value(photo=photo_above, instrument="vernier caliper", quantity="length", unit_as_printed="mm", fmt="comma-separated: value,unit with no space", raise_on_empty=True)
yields 18.0,mm
